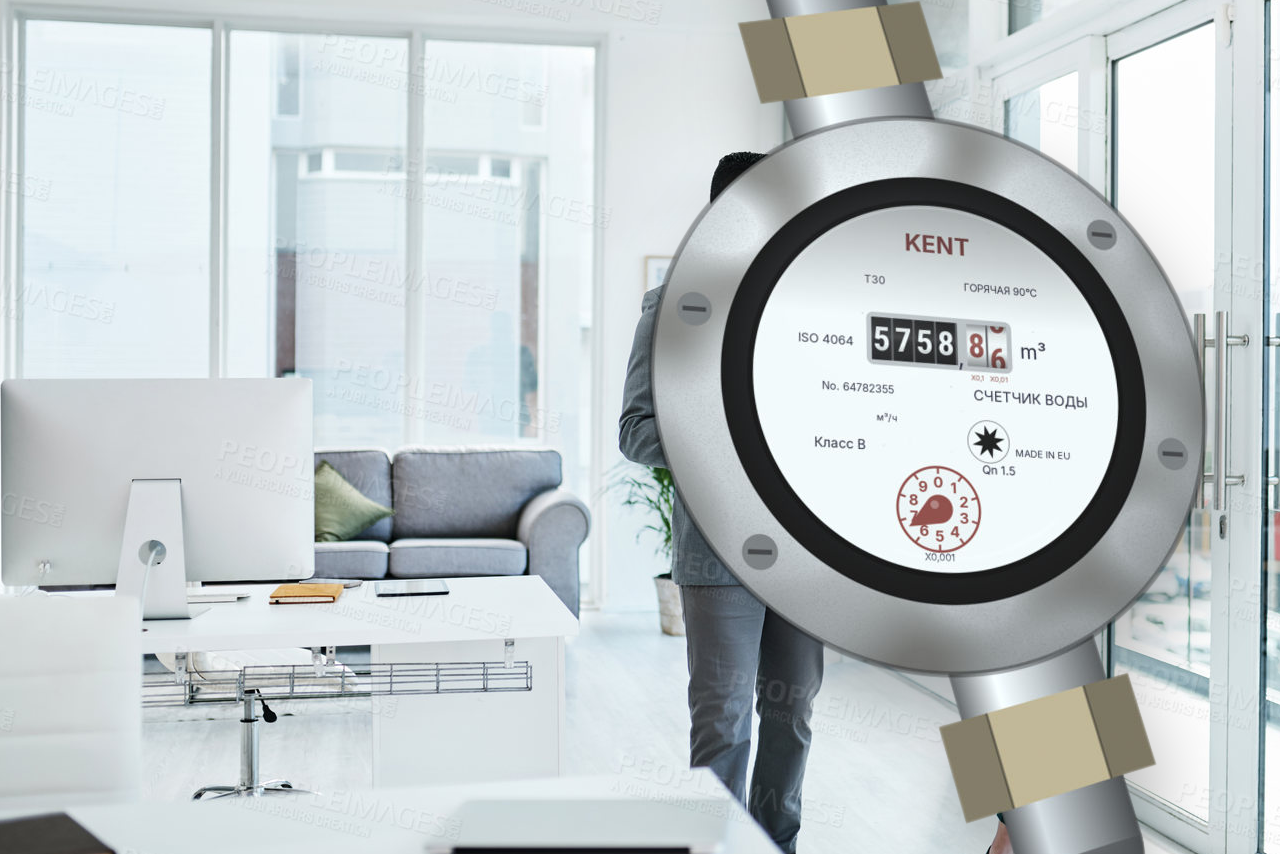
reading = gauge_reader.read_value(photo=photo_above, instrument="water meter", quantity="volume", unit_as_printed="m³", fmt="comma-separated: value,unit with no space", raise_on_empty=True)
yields 5758.856,m³
